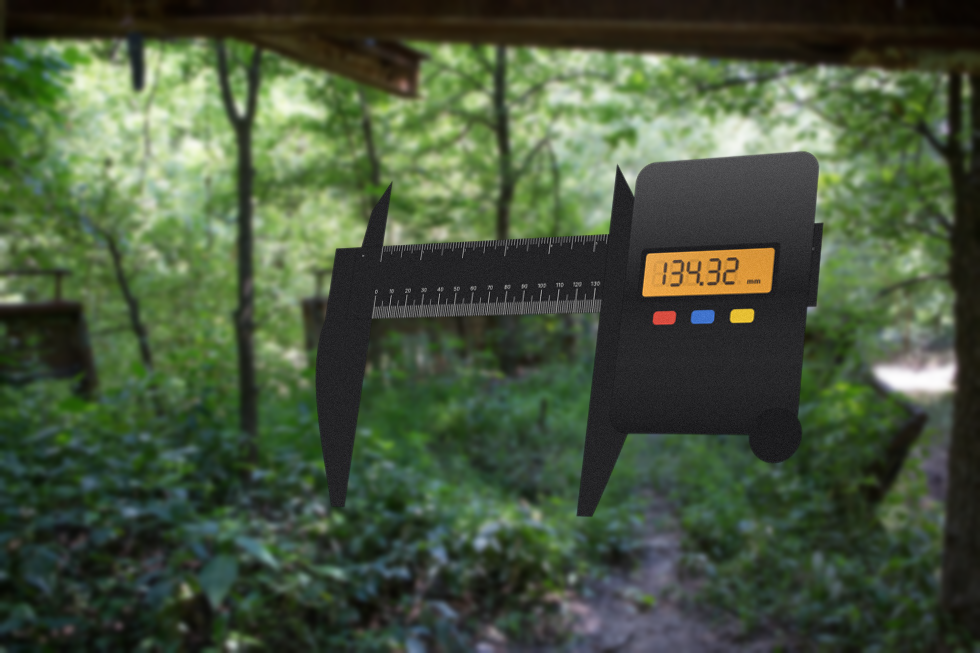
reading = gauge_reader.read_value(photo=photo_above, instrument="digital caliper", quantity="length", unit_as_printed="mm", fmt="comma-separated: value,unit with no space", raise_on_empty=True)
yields 134.32,mm
